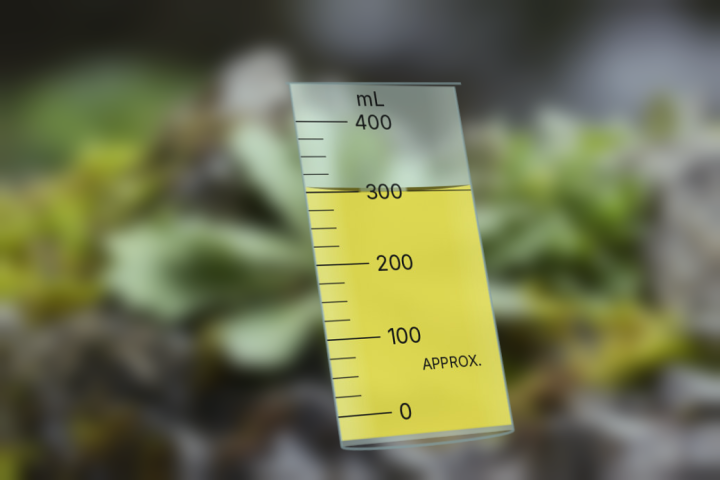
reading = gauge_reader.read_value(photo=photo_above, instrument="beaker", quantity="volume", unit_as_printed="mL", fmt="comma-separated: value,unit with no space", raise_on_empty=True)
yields 300,mL
